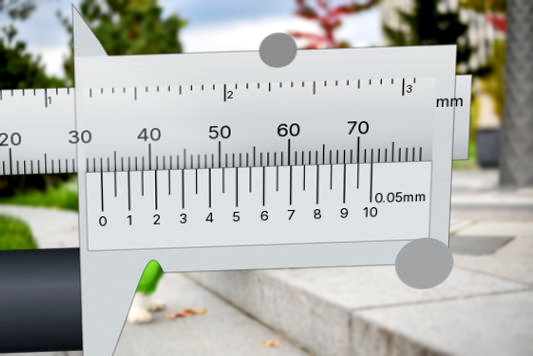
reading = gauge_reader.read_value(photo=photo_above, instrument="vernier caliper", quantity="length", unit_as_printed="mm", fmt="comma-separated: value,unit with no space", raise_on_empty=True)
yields 33.0,mm
